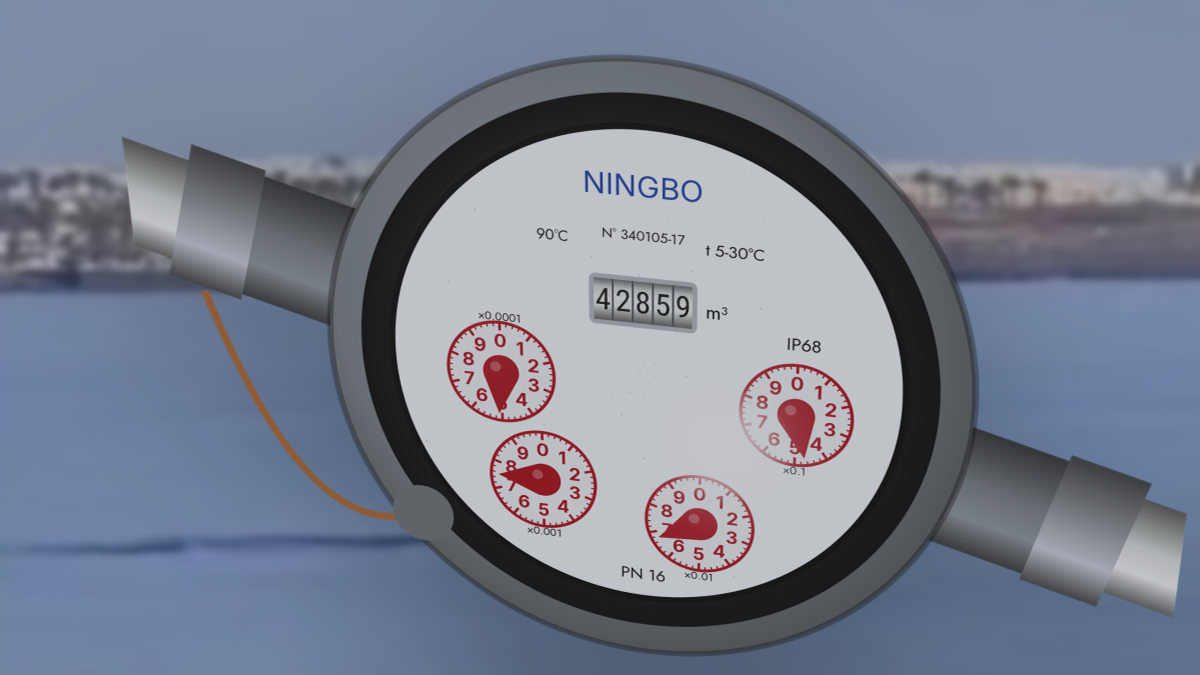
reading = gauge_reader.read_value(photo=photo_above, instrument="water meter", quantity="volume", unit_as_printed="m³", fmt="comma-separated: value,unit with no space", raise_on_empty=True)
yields 42859.4675,m³
